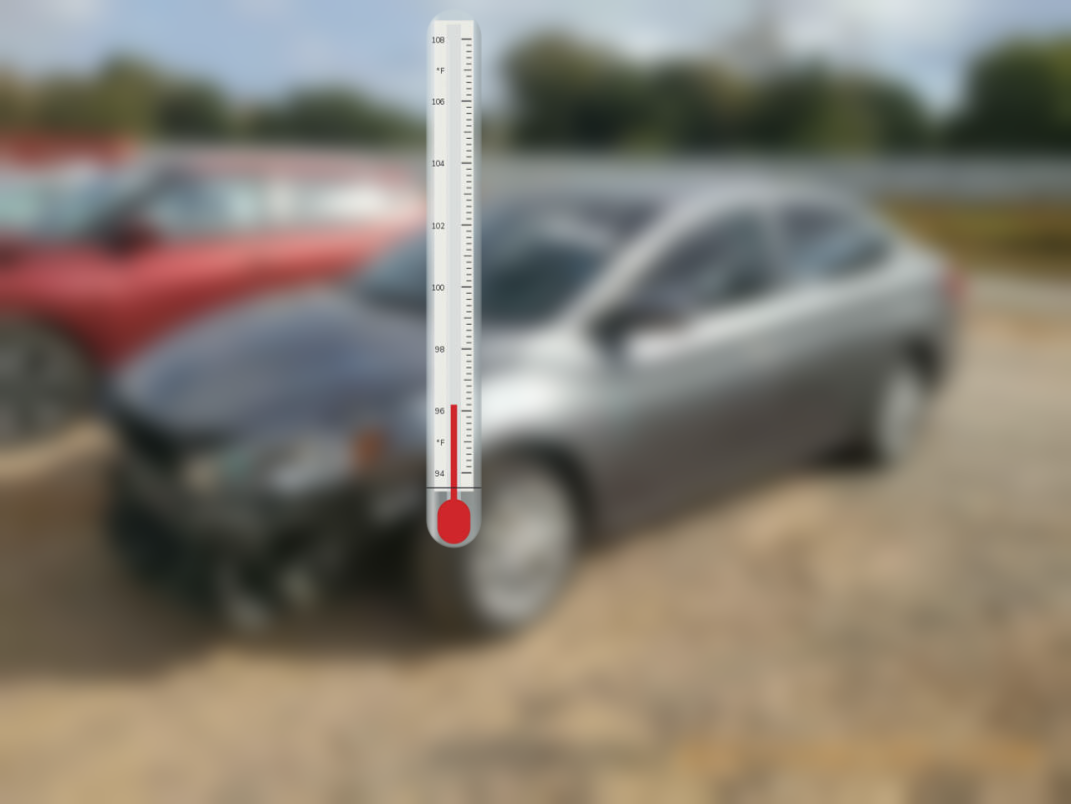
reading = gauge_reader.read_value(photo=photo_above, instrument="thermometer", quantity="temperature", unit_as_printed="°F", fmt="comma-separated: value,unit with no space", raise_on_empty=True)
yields 96.2,°F
